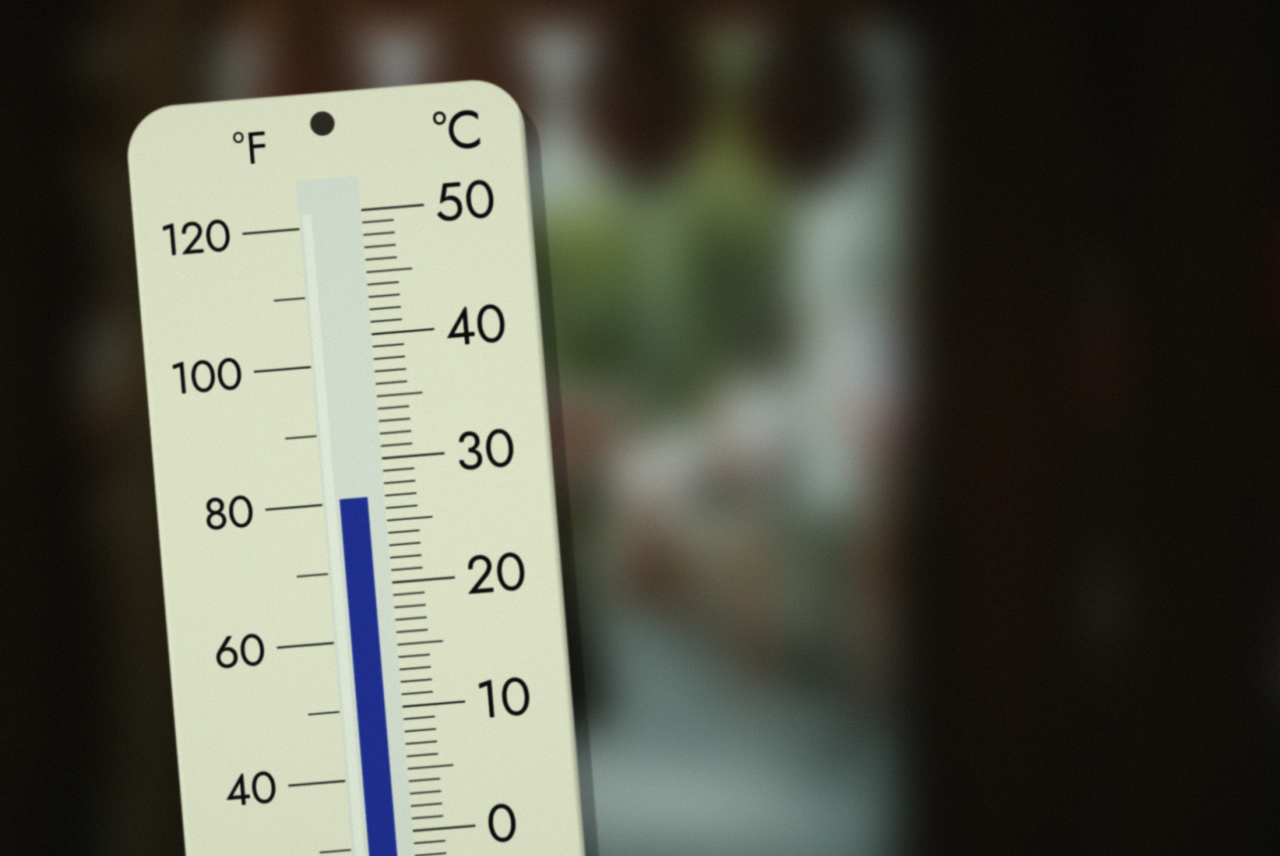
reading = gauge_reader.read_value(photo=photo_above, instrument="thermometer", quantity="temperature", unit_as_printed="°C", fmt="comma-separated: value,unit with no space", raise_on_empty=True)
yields 27,°C
